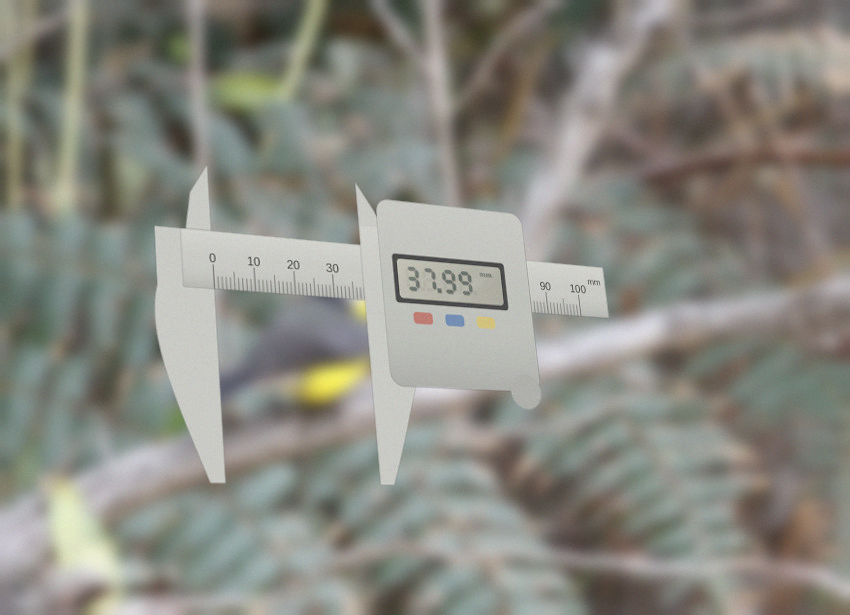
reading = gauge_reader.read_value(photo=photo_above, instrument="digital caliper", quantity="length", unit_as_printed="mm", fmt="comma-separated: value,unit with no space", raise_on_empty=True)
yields 37.99,mm
